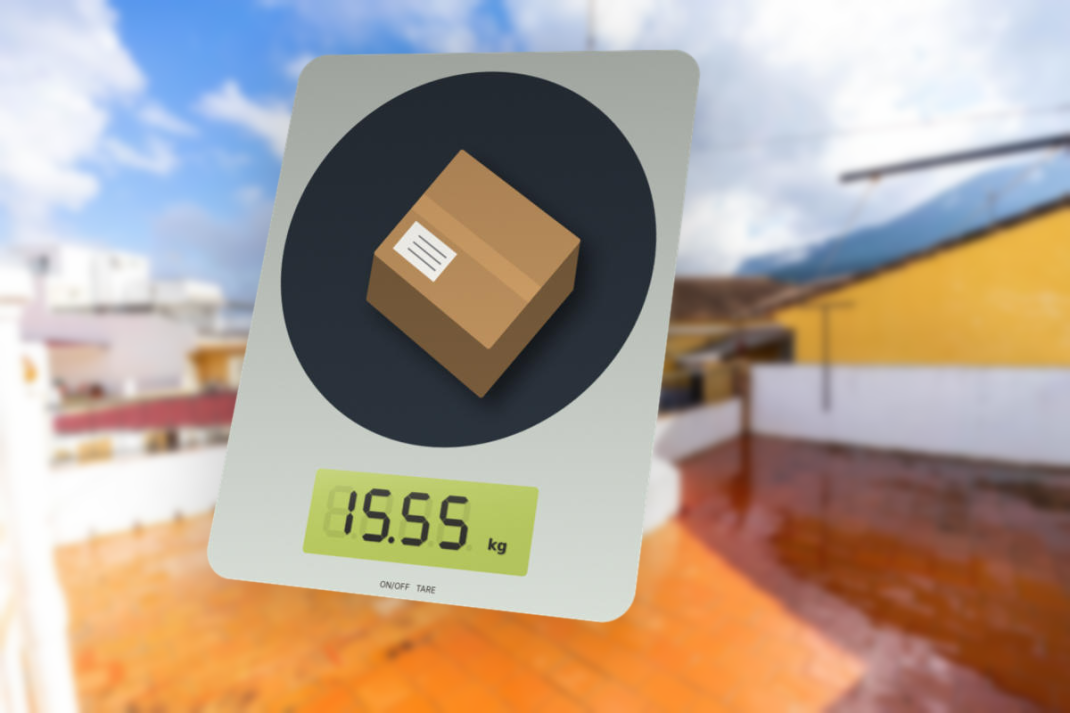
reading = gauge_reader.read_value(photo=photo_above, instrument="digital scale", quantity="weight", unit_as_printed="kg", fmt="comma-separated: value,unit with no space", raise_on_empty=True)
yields 15.55,kg
